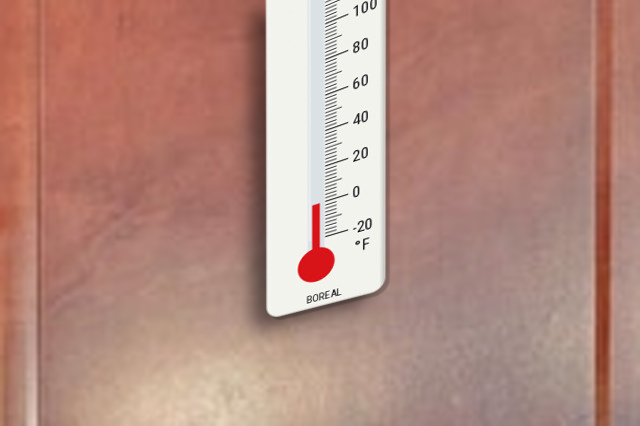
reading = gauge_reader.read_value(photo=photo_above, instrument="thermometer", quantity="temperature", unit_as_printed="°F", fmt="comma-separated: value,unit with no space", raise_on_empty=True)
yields 0,°F
